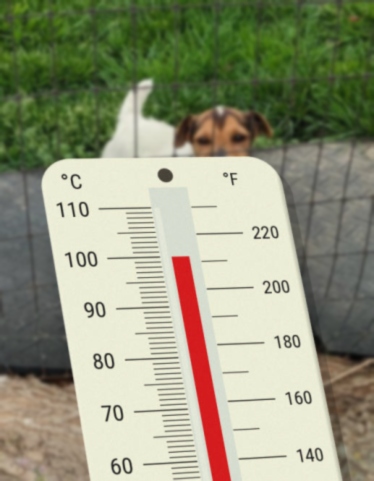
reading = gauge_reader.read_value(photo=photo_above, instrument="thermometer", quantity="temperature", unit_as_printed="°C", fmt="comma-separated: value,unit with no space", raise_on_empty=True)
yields 100,°C
